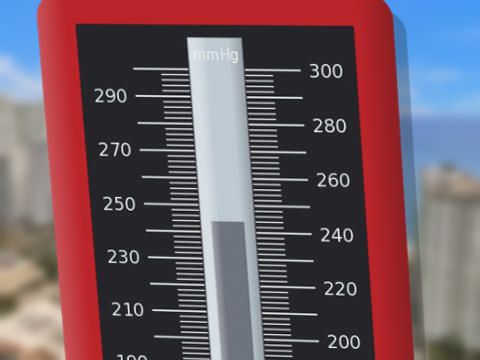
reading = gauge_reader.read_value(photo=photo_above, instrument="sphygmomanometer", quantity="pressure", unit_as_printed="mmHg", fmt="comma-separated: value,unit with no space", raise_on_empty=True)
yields 244,mmHg
